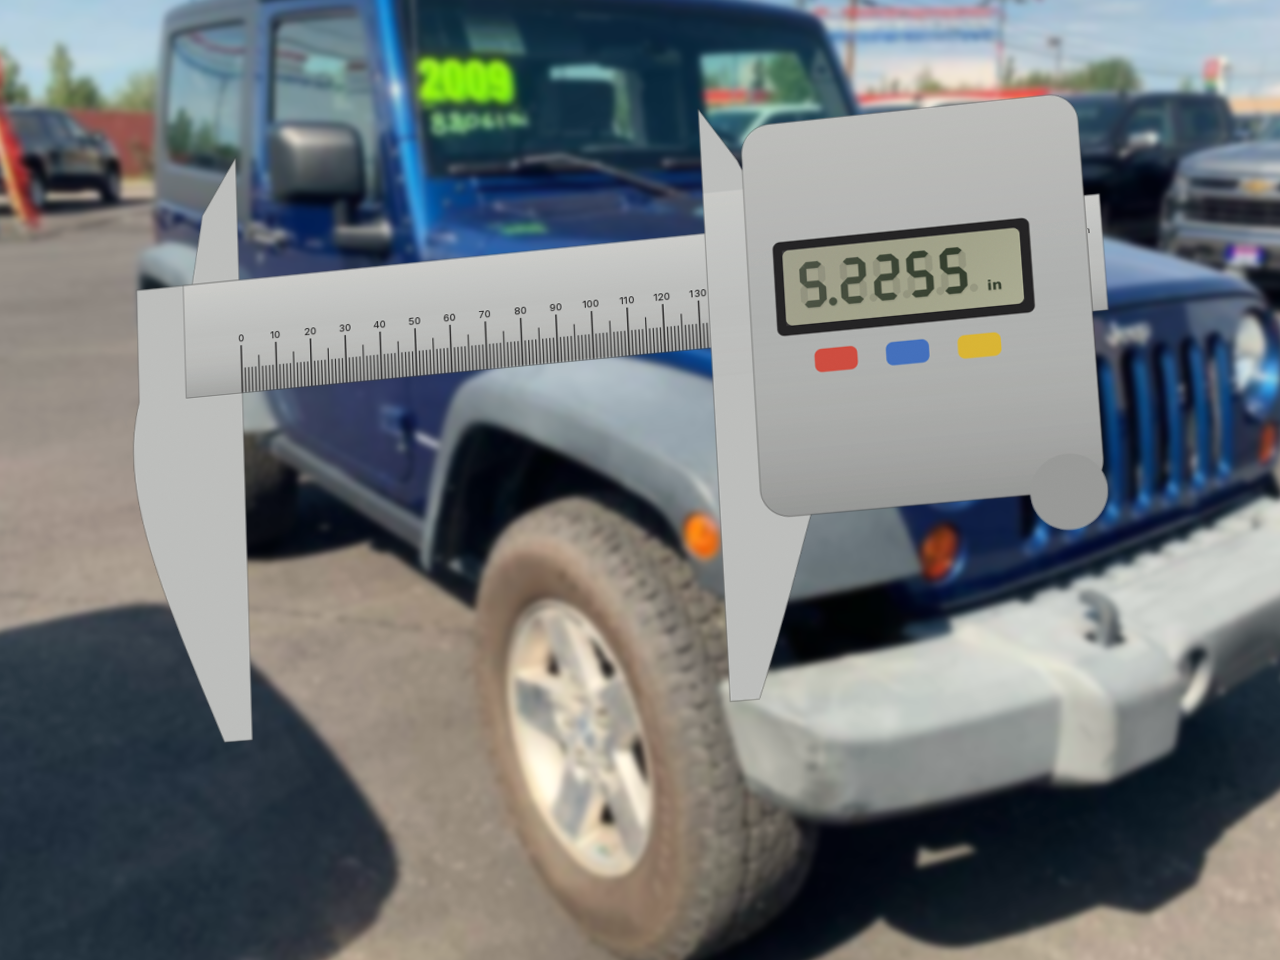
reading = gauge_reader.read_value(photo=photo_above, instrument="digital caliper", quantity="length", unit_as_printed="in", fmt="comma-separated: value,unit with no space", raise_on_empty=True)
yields 5.2255,in
